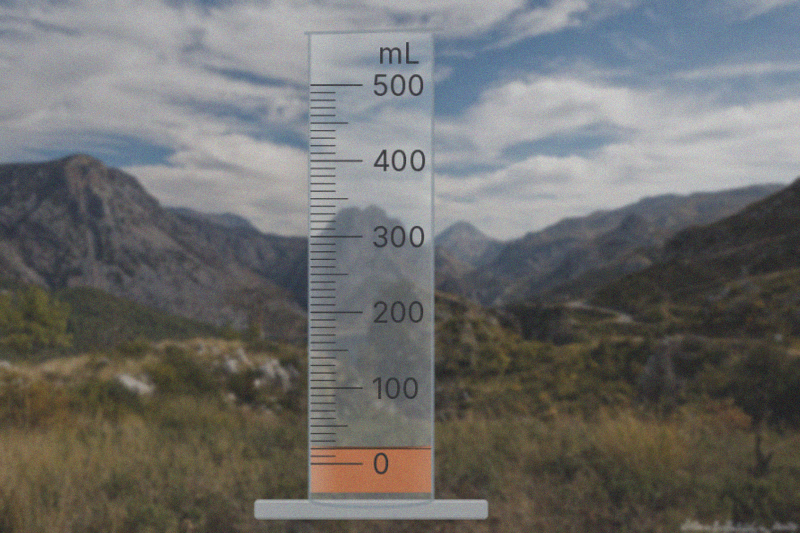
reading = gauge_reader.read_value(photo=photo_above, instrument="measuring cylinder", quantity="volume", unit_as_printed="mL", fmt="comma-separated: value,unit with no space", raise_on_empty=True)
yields 20,mL
